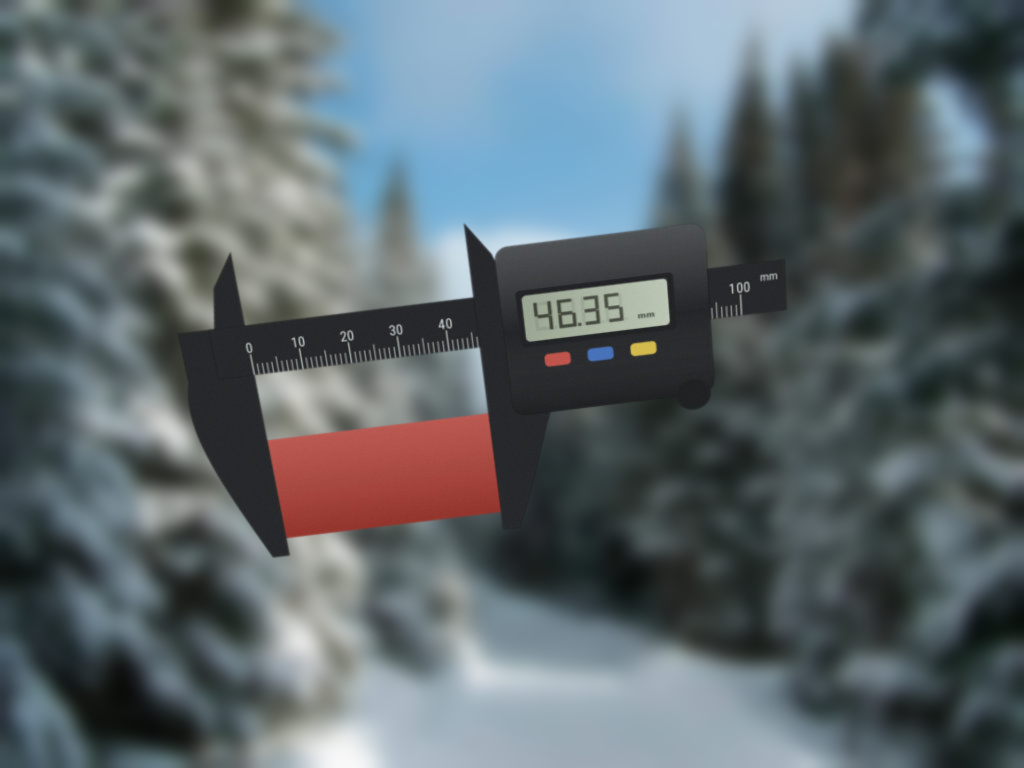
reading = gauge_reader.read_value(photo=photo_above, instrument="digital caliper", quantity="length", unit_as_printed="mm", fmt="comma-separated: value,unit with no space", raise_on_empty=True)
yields 46.35,mm
